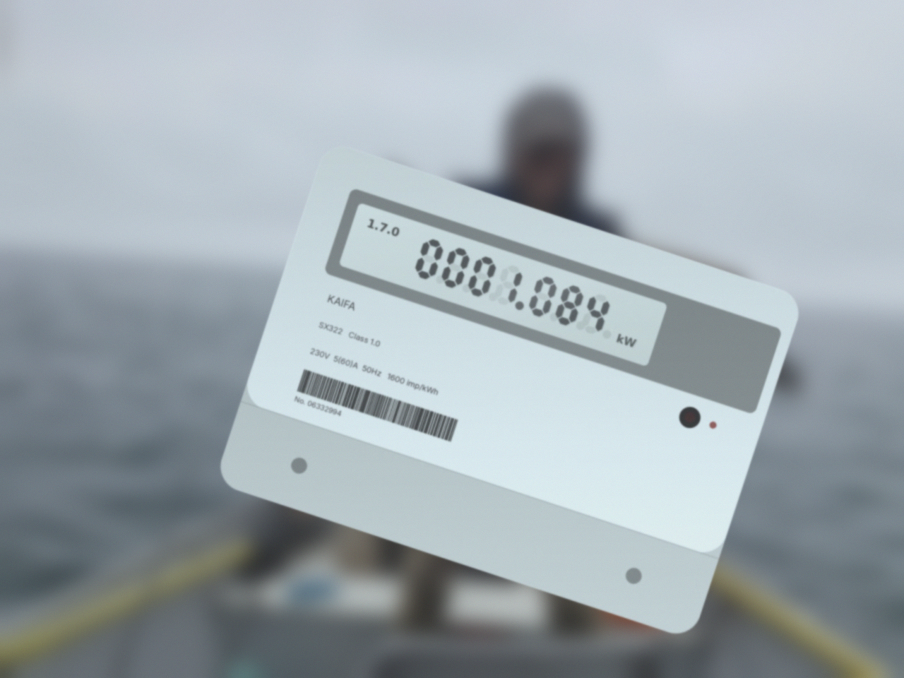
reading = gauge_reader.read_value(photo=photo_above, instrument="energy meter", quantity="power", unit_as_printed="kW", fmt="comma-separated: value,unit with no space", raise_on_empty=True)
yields 1.084,kW
